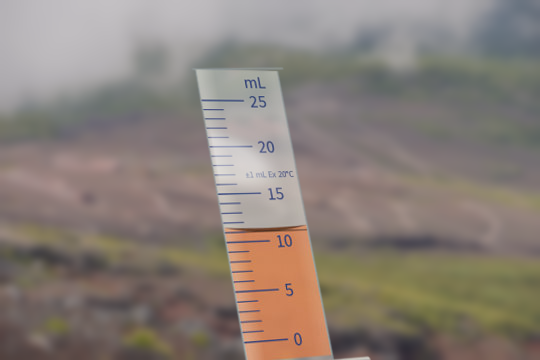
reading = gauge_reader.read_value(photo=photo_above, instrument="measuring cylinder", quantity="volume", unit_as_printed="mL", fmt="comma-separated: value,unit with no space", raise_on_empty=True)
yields 11,mL
